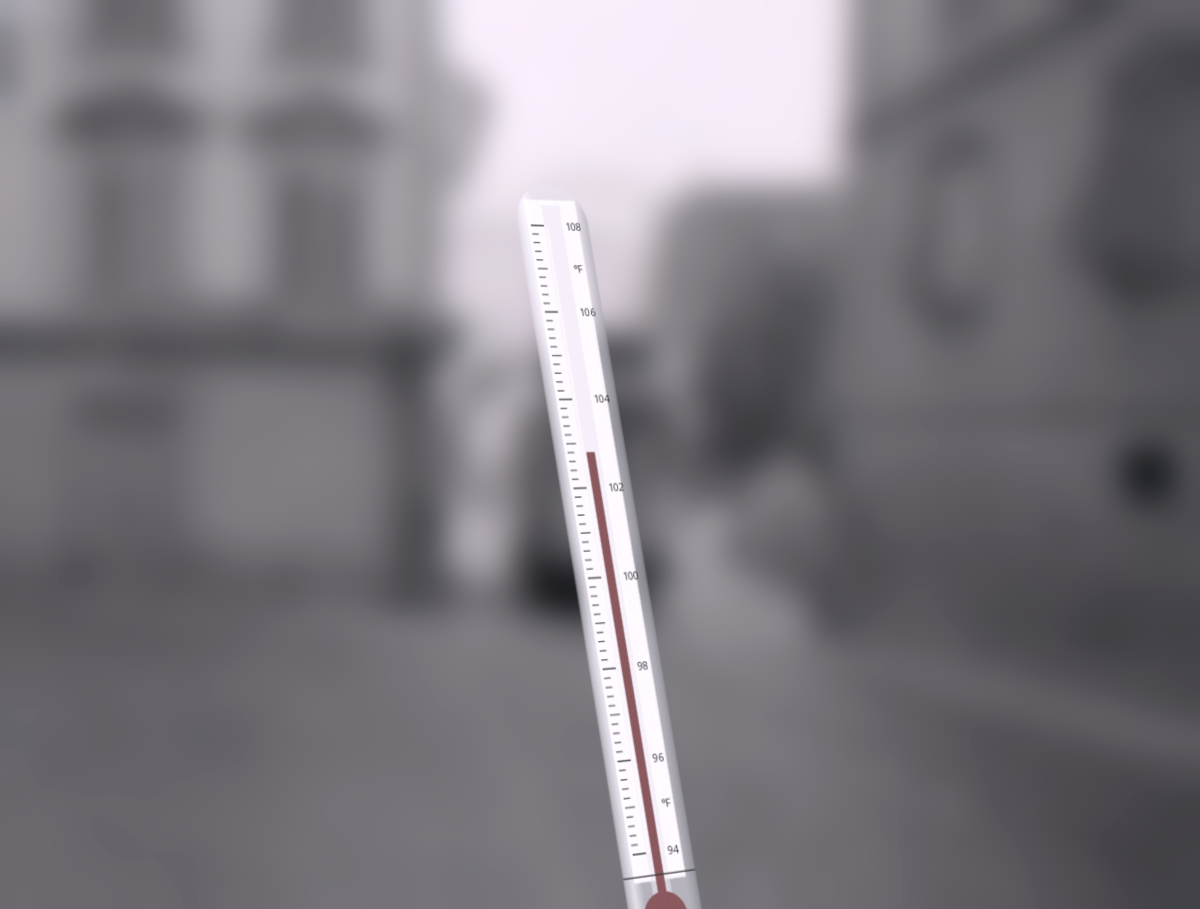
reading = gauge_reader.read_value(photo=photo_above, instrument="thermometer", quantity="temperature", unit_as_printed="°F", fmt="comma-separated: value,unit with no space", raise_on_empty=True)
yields 102.8,°F
